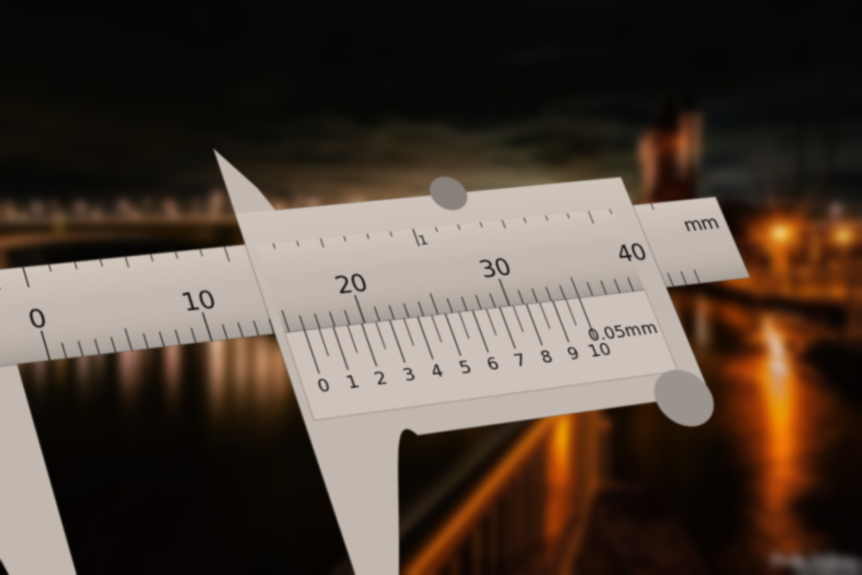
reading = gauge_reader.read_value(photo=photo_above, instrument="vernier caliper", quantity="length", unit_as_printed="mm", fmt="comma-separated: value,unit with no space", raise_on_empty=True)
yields 16.0,mm
